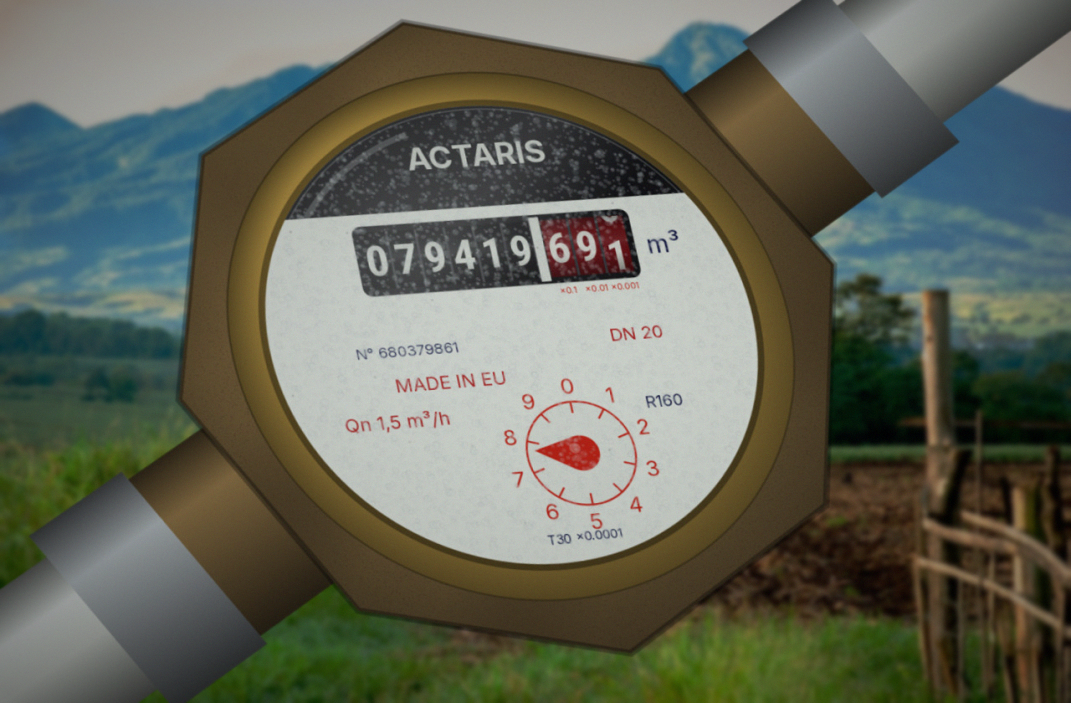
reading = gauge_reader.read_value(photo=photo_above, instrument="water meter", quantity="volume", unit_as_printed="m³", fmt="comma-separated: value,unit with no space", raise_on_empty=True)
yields 79419.6907,m³
